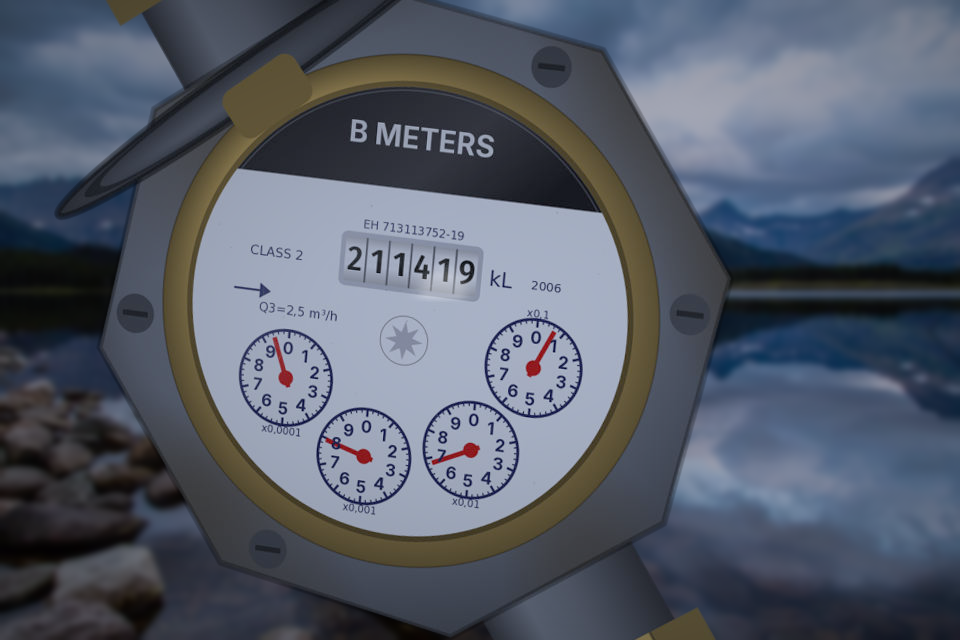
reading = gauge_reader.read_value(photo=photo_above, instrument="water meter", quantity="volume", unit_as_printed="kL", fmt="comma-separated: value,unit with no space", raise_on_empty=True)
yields 211419.0679,kL
